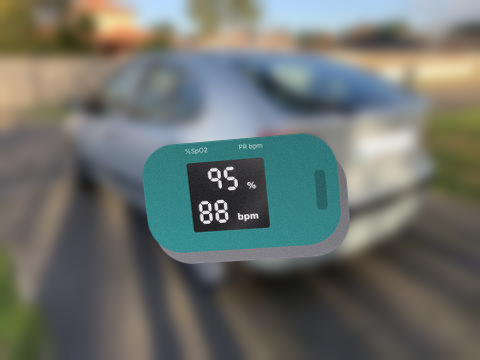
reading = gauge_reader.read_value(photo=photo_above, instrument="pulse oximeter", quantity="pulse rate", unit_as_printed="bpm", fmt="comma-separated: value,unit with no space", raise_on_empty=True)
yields 88,bpm
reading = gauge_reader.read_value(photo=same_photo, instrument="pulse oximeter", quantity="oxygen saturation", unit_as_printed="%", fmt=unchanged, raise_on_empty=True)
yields 95,%
